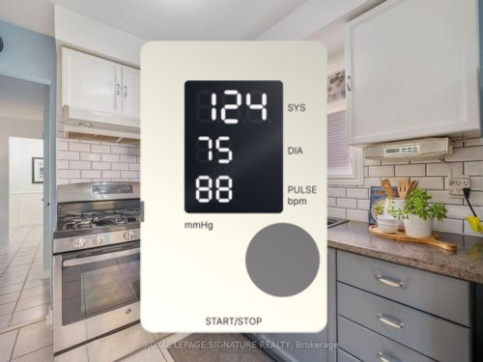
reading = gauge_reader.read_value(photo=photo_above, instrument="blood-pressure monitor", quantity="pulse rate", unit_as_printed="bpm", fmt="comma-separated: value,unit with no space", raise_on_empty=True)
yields 88,bpm
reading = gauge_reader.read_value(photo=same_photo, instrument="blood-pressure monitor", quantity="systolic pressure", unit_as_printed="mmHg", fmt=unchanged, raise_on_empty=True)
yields 124,mmHg
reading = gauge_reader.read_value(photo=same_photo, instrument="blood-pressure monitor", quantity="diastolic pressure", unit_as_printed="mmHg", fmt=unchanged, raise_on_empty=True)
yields 75,mmHg
